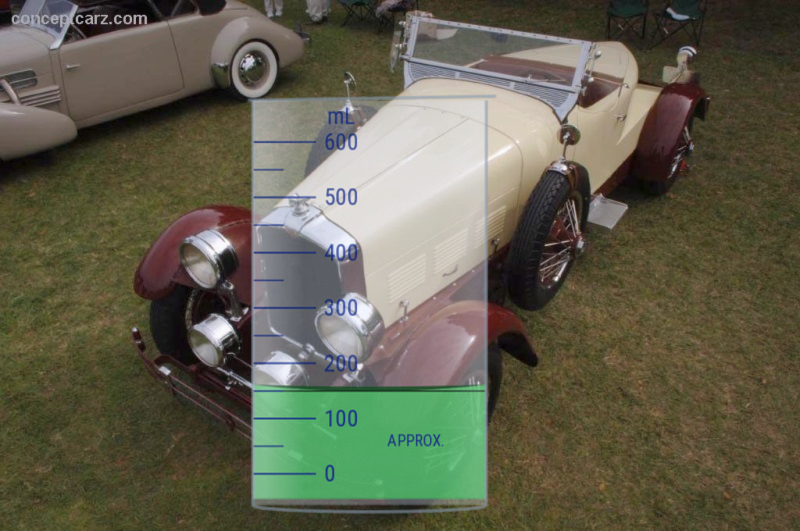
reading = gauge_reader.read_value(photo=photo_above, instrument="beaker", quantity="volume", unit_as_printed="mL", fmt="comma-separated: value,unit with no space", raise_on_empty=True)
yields 150,mL
